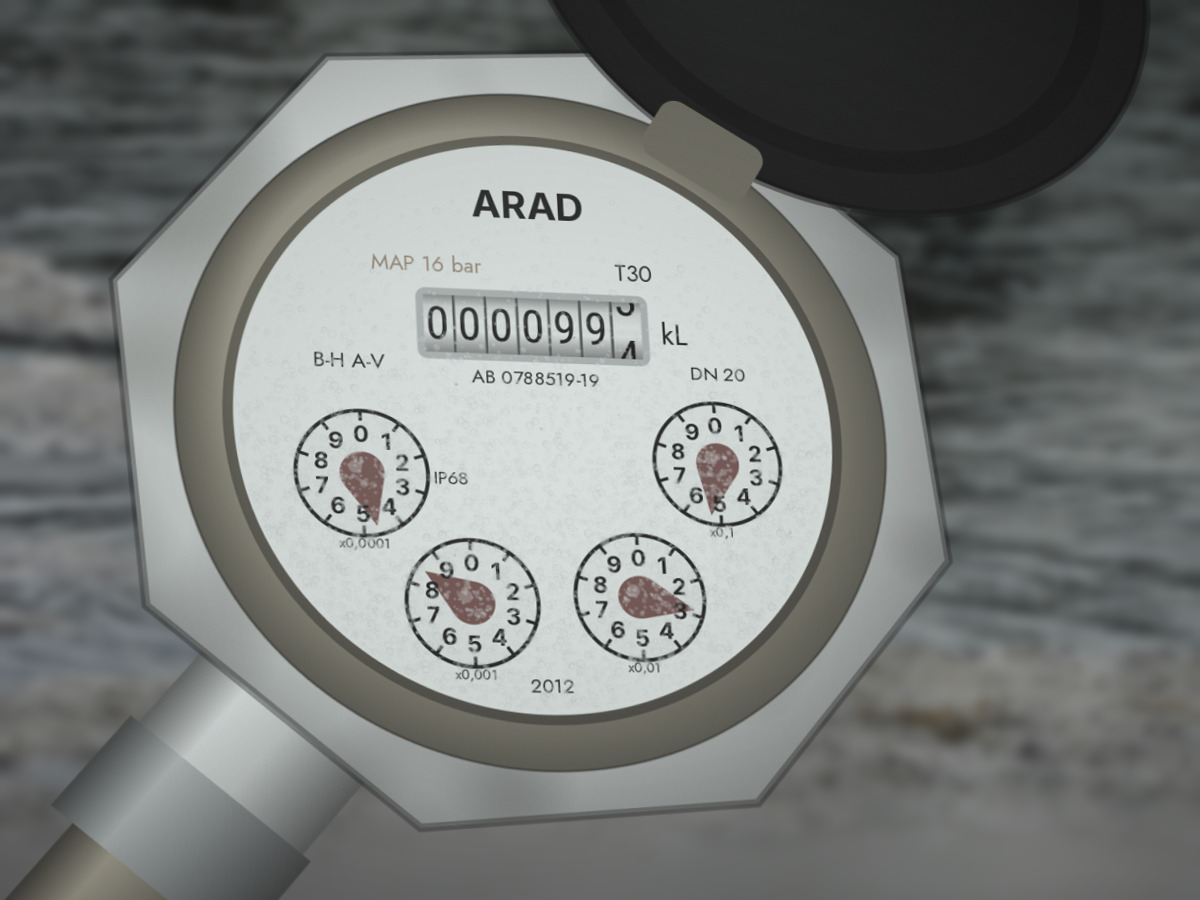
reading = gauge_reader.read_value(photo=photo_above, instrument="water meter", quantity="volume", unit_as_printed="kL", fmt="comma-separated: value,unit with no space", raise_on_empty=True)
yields 993.5284,kL
